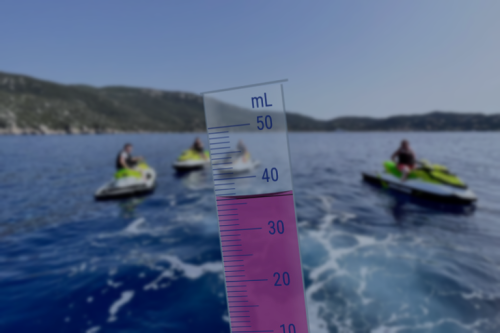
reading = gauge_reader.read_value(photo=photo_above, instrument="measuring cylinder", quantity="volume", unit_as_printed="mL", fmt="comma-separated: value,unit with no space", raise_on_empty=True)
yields 36,mL
